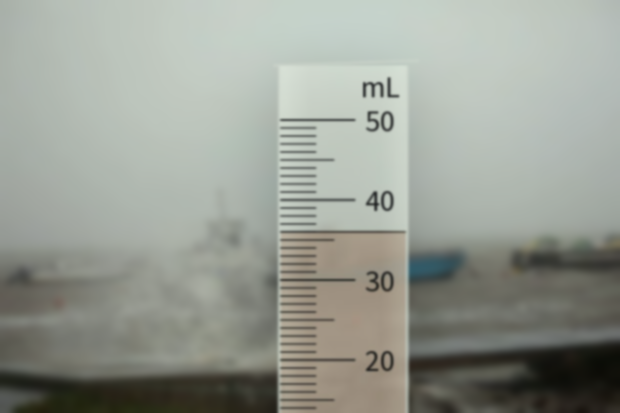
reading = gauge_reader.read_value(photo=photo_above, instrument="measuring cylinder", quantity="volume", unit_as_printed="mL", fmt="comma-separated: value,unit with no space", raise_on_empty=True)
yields 36,mL
